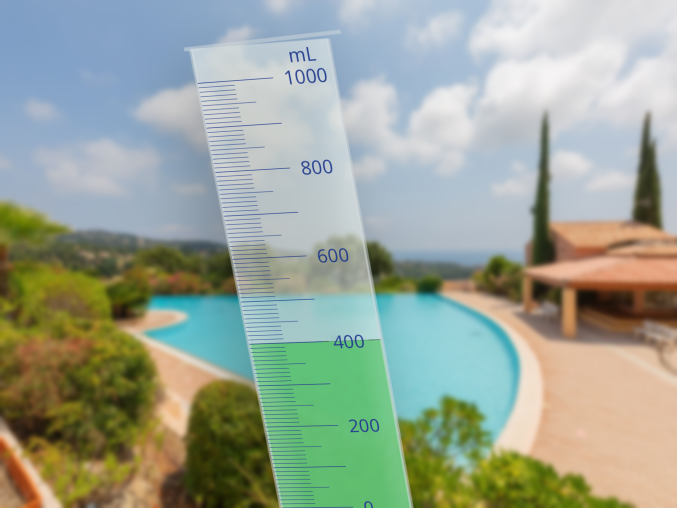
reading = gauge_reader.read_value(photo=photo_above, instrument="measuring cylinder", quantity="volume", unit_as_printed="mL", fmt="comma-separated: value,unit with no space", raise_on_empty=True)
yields 400,mL
